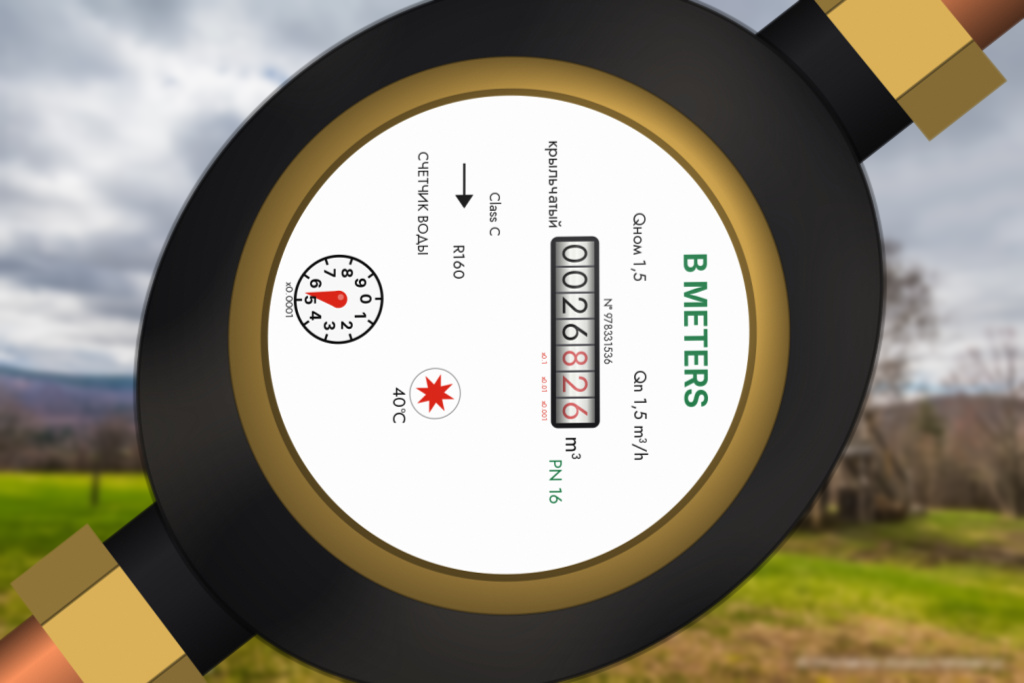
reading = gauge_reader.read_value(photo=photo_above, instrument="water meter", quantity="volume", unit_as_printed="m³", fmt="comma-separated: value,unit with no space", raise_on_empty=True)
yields 26.8265,m³
